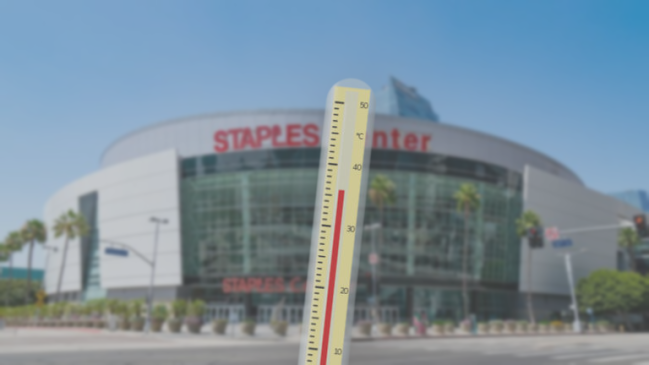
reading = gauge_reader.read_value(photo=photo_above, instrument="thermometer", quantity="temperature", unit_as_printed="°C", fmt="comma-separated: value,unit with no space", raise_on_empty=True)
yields 36,°C
